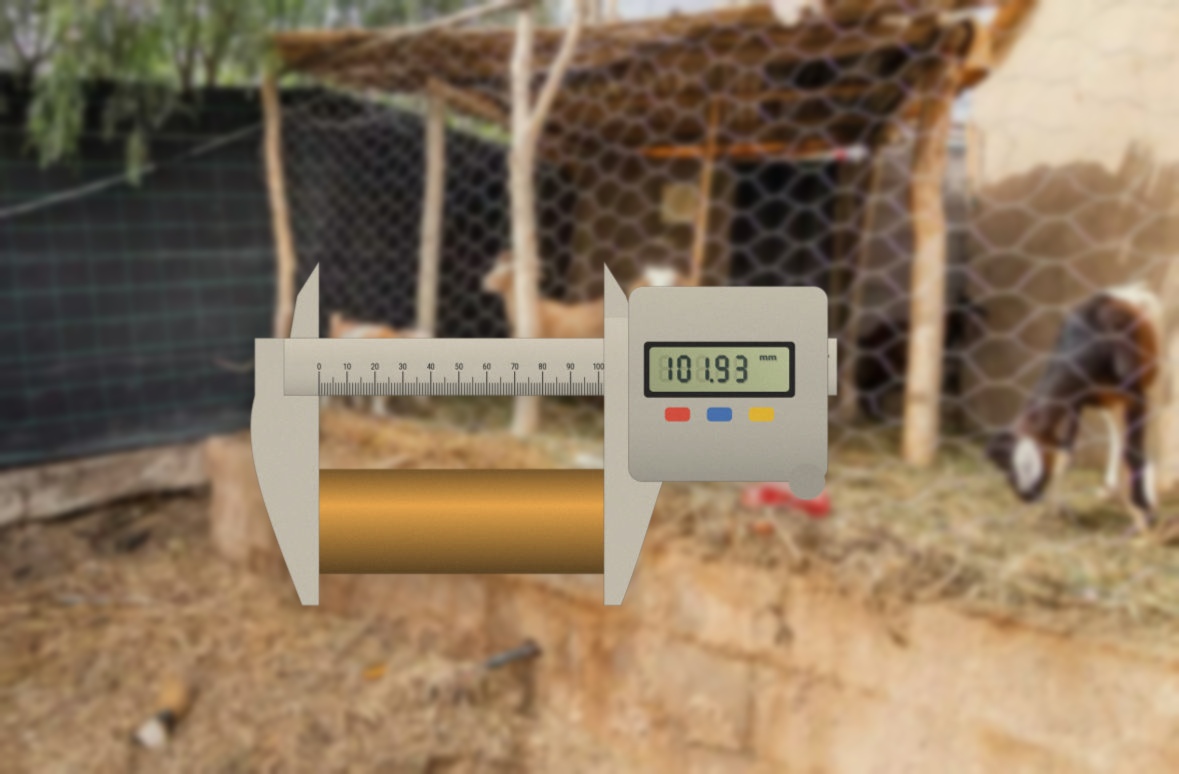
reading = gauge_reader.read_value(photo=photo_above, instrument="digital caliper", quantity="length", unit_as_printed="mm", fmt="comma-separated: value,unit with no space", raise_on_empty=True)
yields 101.93,mm
